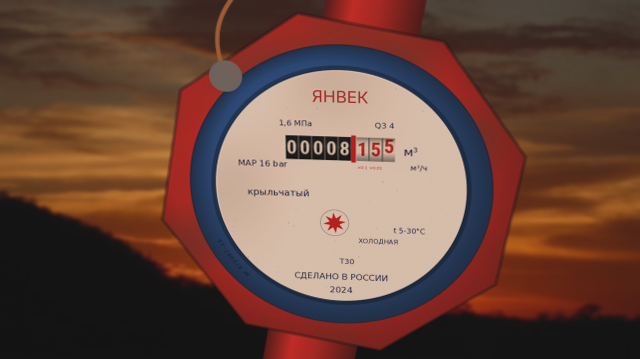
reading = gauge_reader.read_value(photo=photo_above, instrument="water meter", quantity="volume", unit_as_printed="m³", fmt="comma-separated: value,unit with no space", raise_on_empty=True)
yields 8.155,m³
